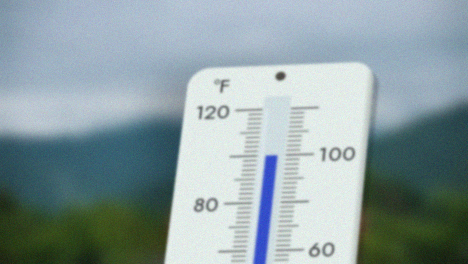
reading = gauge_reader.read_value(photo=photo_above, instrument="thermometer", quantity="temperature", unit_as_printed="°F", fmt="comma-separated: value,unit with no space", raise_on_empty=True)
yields 100,°F
